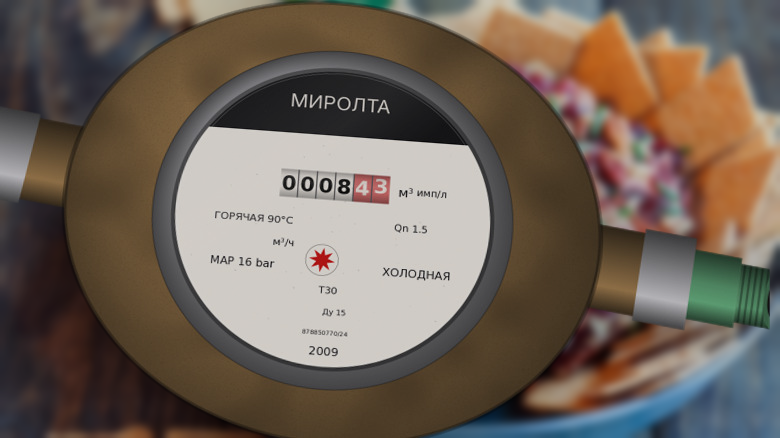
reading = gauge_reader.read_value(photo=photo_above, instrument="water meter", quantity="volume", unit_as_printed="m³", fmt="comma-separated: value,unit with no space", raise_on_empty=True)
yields 8.43,m³
